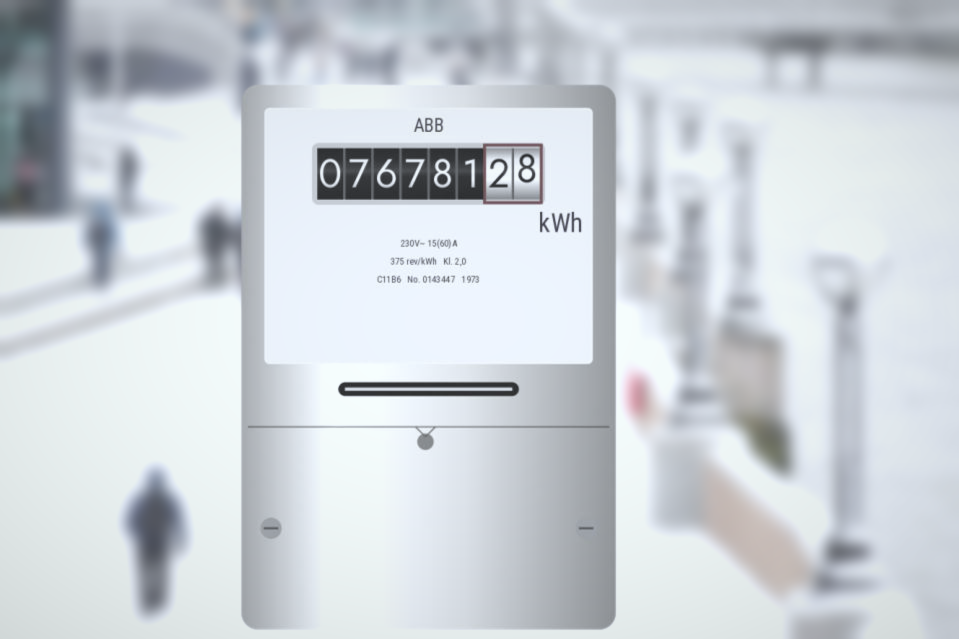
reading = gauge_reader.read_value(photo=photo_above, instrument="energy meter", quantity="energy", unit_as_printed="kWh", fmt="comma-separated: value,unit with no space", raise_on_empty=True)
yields 76781.28,kWh
